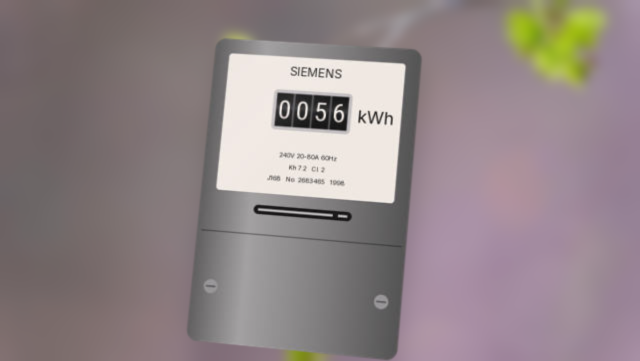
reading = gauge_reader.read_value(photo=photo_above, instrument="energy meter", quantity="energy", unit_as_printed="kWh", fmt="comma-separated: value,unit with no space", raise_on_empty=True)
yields 56,kWh
